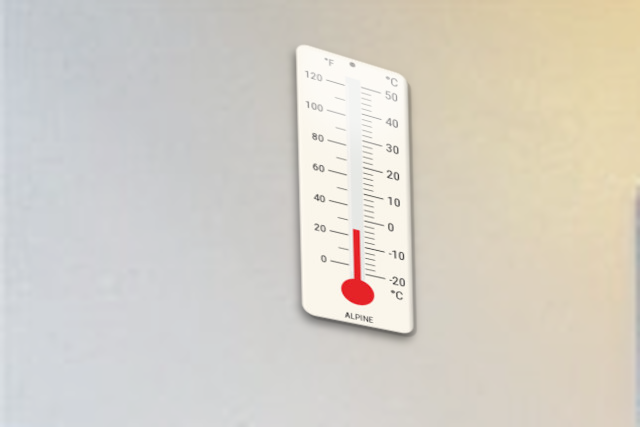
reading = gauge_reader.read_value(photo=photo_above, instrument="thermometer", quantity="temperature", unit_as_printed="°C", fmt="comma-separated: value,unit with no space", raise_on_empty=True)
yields -4,°C
